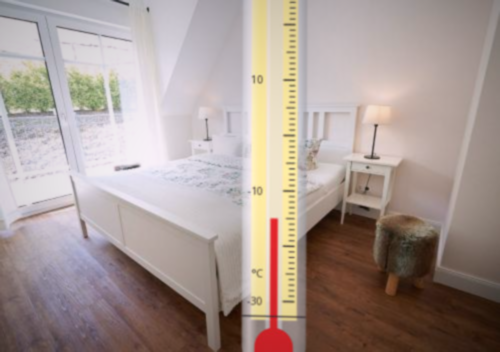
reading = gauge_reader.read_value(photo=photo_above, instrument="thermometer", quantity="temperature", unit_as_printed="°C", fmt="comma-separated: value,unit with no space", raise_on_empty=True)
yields -15,°C
